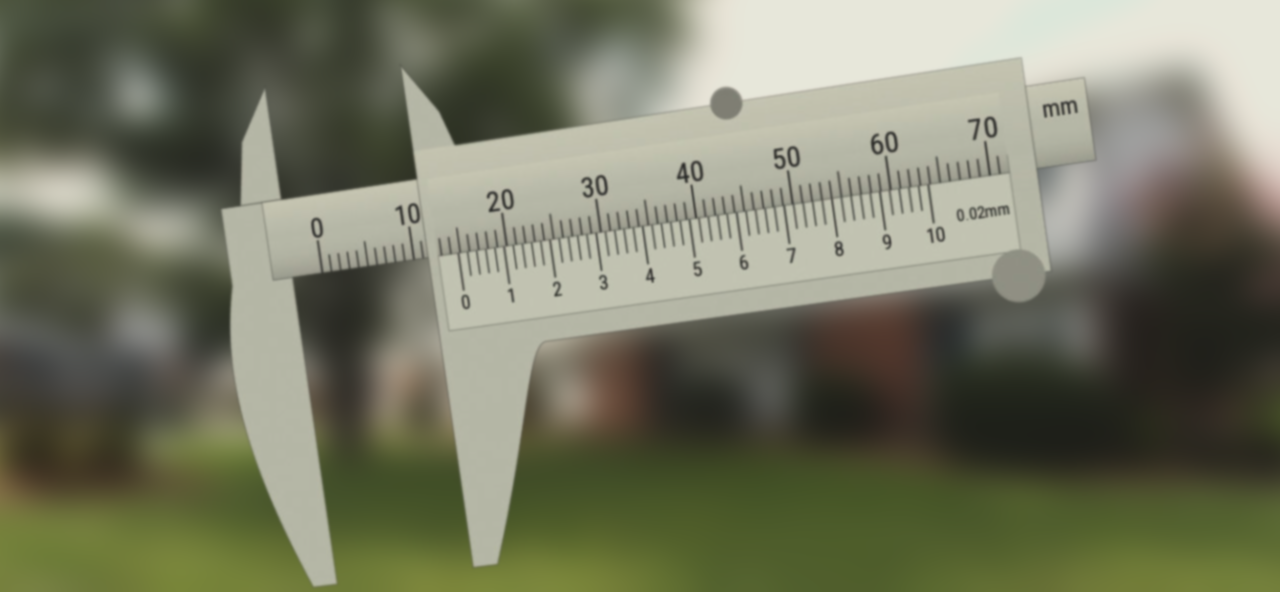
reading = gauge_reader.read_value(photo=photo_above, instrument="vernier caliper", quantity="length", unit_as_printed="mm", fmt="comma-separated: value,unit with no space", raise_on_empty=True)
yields 14.8,mm
